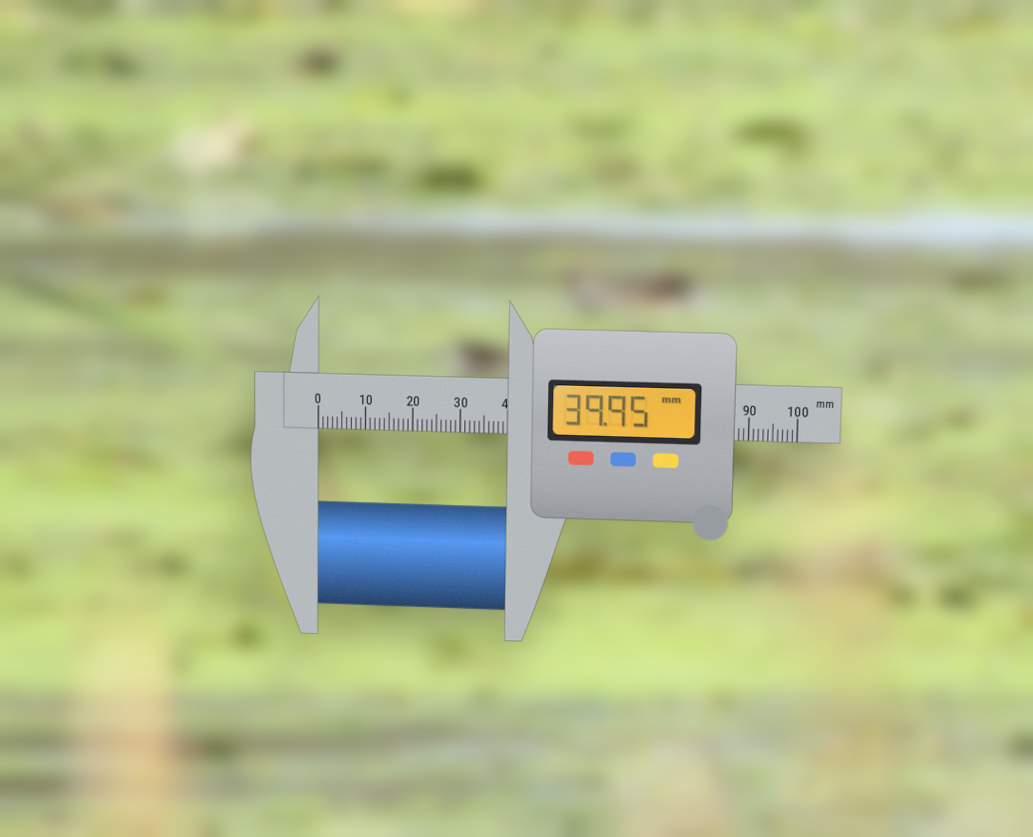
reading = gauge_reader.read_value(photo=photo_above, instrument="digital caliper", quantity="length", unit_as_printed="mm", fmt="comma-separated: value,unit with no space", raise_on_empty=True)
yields 39.95,mm
